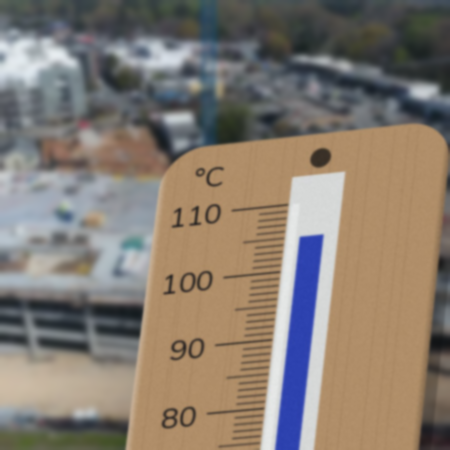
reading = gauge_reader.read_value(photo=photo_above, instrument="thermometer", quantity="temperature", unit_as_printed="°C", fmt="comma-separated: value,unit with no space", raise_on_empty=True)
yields 105,°C
